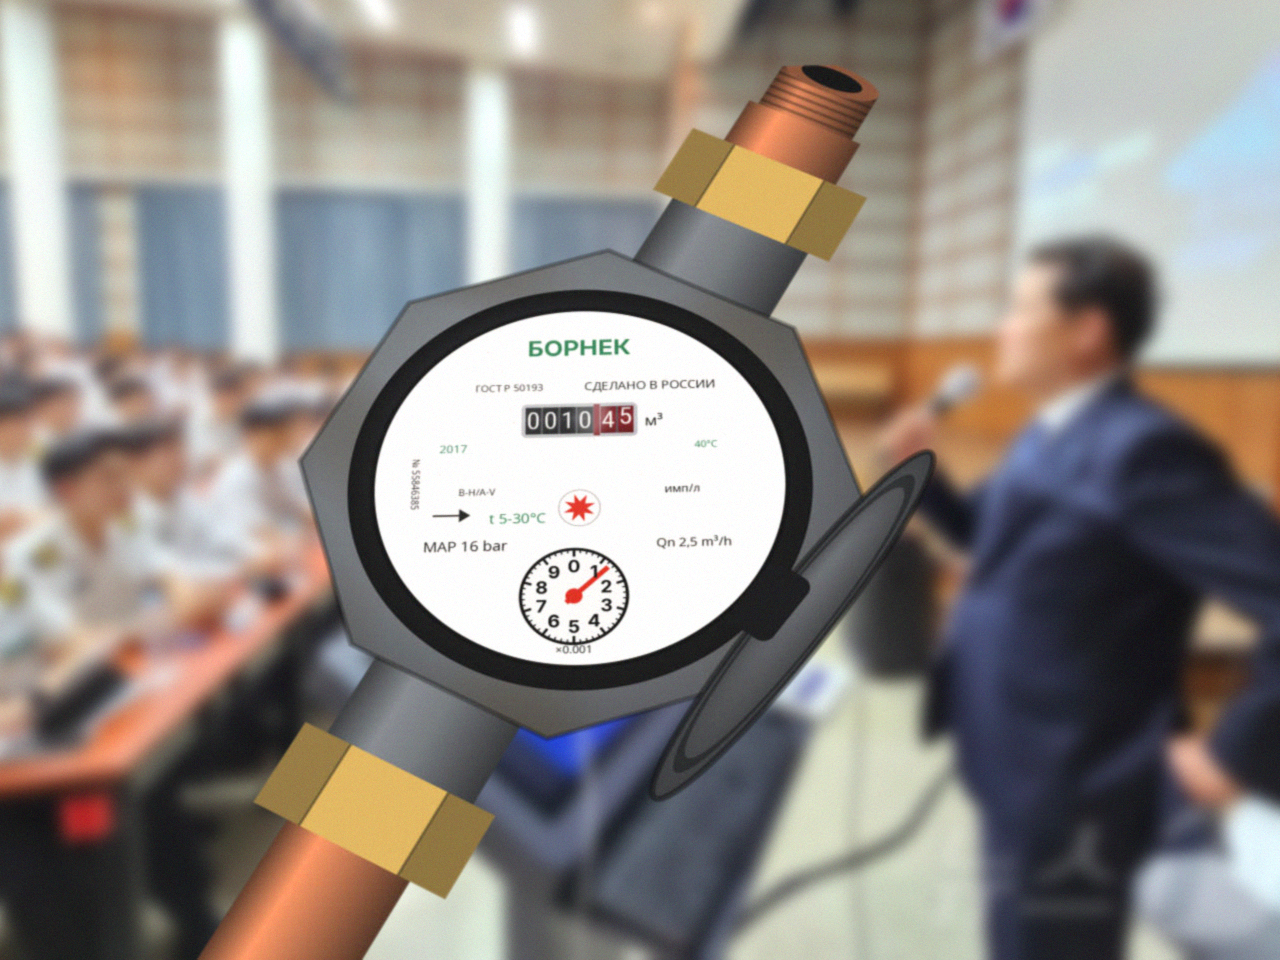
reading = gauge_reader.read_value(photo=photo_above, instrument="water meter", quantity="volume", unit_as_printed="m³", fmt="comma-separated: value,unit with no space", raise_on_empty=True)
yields 10.451,m³
